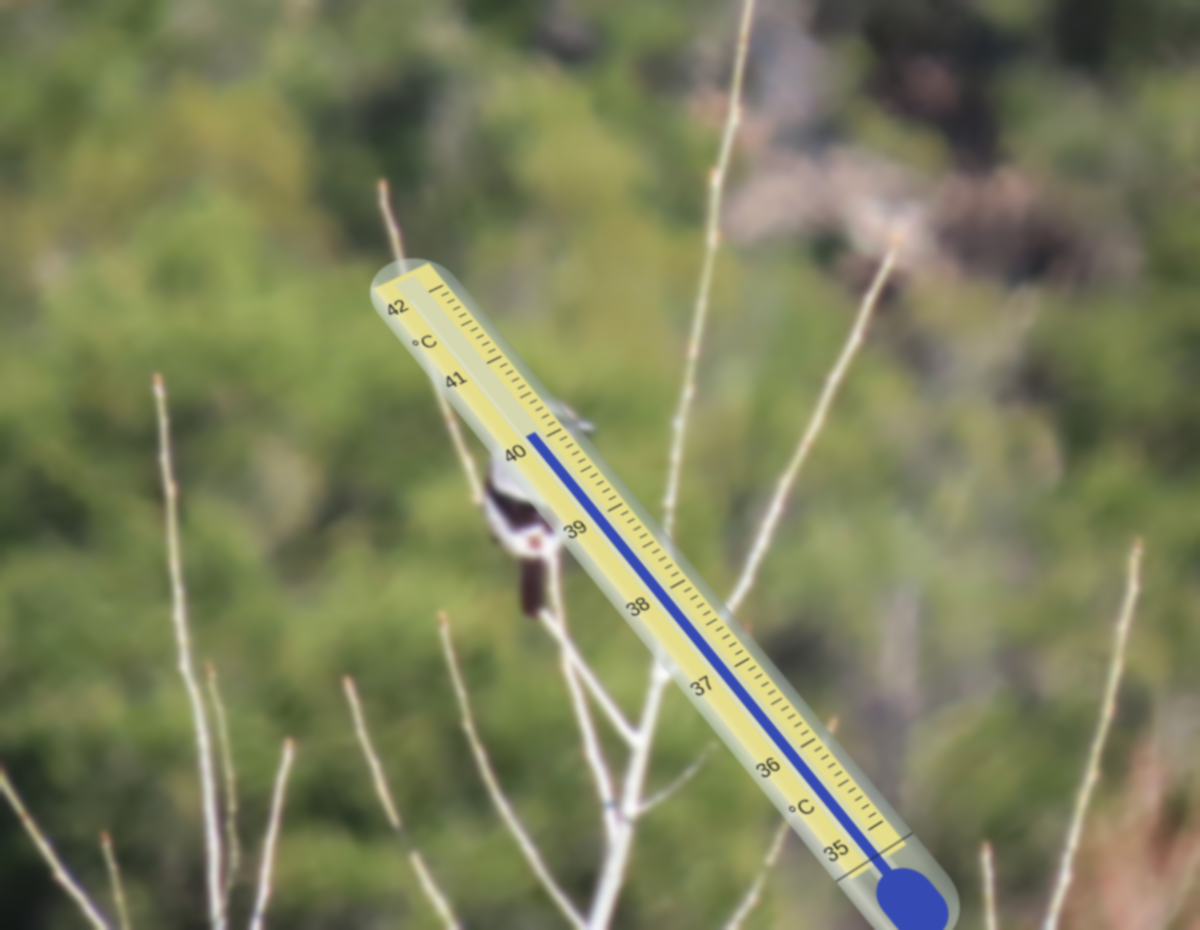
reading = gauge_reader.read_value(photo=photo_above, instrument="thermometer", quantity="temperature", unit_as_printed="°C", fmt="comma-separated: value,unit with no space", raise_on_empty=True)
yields 40.1,°C
